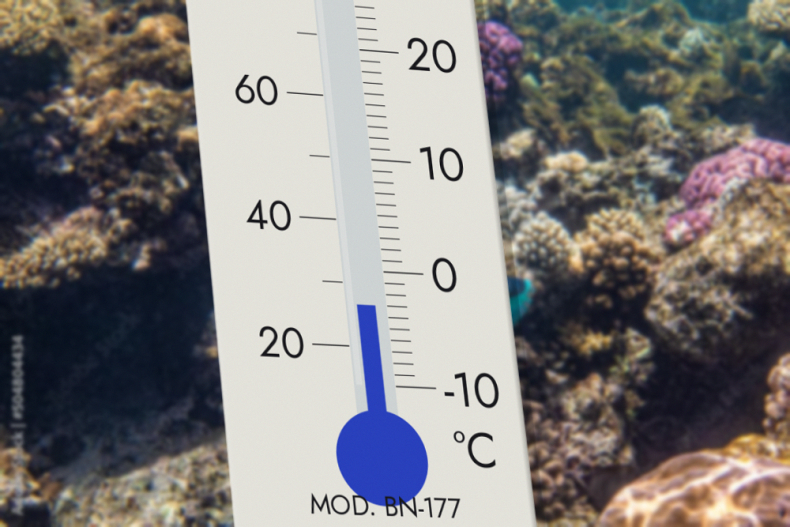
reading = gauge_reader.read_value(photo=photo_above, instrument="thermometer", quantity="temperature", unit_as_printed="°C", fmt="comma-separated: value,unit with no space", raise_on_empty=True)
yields -3,°C
